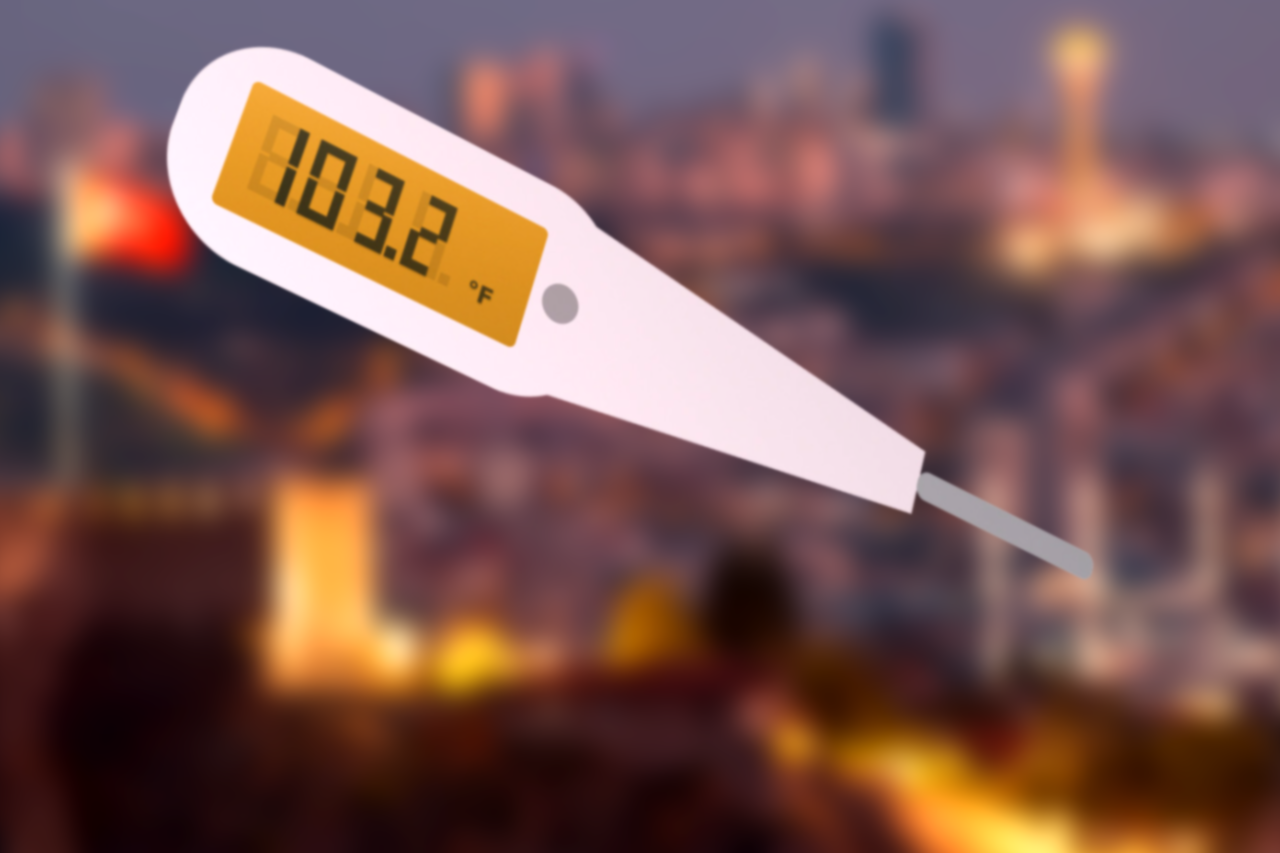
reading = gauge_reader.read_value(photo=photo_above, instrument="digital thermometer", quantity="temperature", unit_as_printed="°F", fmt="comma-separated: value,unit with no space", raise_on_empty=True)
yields 103.2,°F
